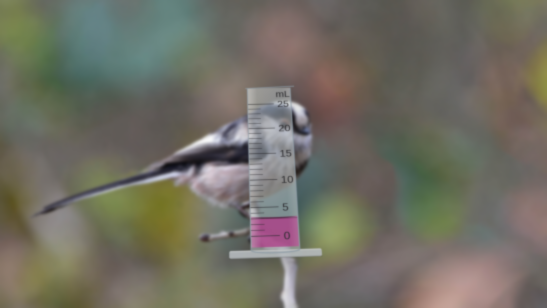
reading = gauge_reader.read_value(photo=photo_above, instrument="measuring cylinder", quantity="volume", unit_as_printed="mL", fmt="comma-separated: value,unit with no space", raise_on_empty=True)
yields 3,mL
